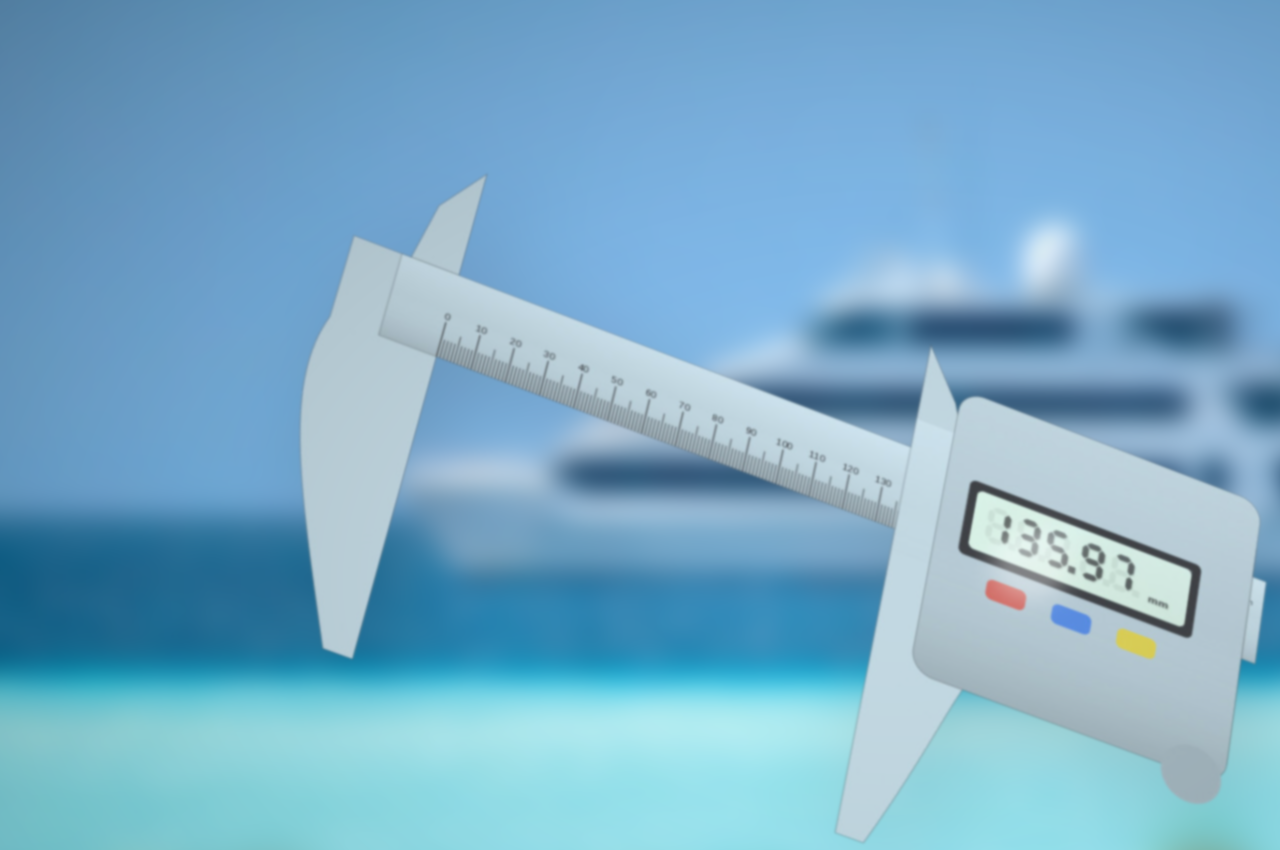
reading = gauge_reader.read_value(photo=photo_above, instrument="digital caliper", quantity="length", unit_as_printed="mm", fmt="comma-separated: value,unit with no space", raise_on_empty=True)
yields 135.97,mm
